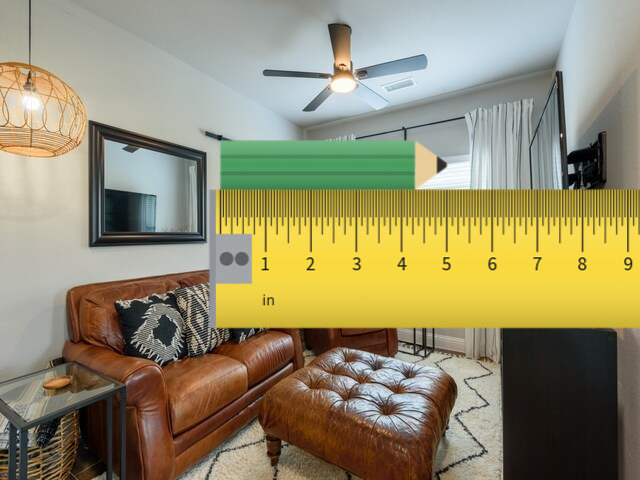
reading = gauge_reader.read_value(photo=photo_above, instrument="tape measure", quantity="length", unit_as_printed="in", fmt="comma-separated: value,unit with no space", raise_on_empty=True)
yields 5,in
